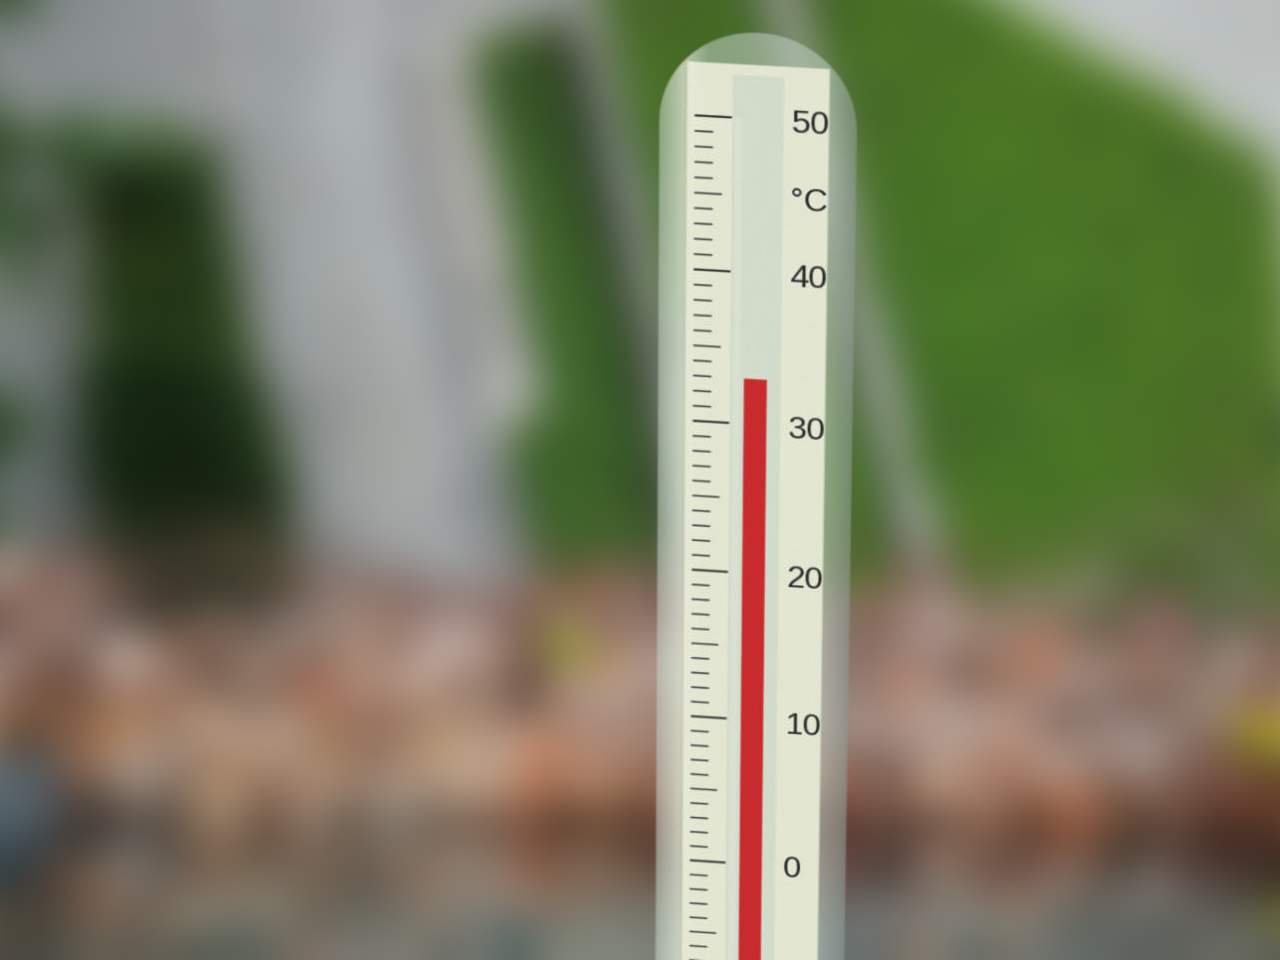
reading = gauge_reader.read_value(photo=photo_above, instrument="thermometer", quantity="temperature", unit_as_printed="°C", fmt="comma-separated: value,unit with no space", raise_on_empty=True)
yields 33,°C
